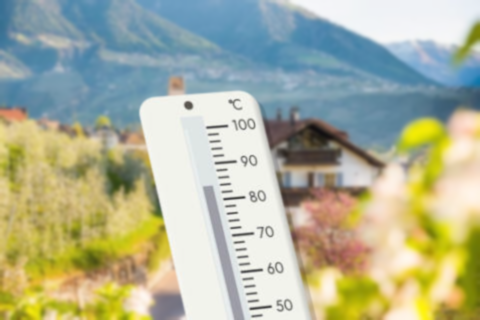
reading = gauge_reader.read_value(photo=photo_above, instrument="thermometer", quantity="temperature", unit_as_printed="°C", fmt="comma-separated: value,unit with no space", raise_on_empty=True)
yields 84,°C
